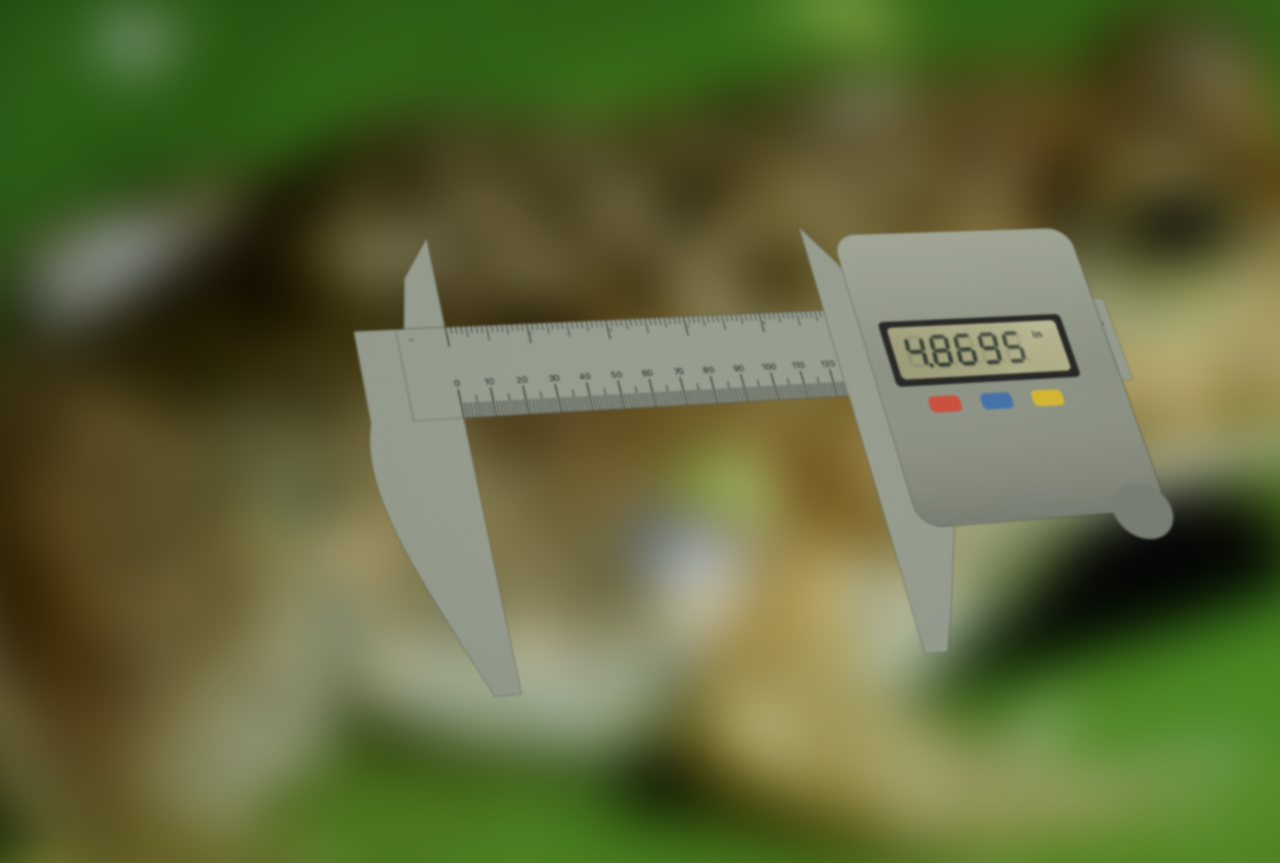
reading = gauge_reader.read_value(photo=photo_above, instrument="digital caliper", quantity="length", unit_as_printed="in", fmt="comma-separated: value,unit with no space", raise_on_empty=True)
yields 4.8695,in
